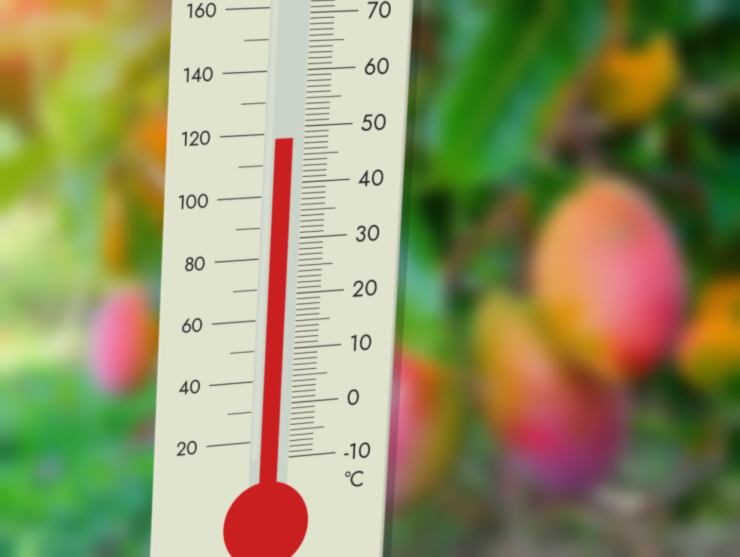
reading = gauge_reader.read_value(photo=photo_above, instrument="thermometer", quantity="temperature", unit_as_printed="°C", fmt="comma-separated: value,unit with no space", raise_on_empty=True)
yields 48,°C
